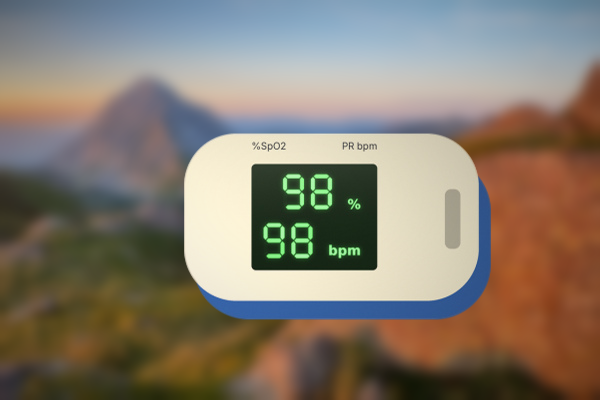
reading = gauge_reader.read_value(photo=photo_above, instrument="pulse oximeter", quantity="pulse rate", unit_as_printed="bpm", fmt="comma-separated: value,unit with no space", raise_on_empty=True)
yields 98,bpm
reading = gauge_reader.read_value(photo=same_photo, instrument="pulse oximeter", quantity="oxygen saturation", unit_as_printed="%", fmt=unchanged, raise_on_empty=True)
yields 98,%
